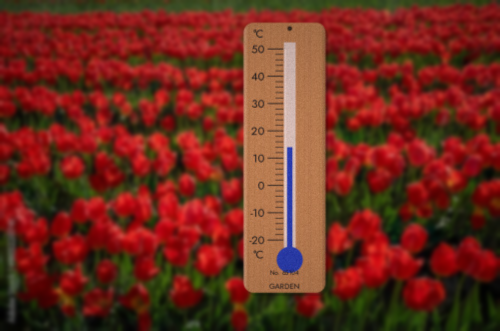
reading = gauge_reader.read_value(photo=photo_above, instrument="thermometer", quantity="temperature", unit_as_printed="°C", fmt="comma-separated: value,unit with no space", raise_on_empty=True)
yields 14,°C
